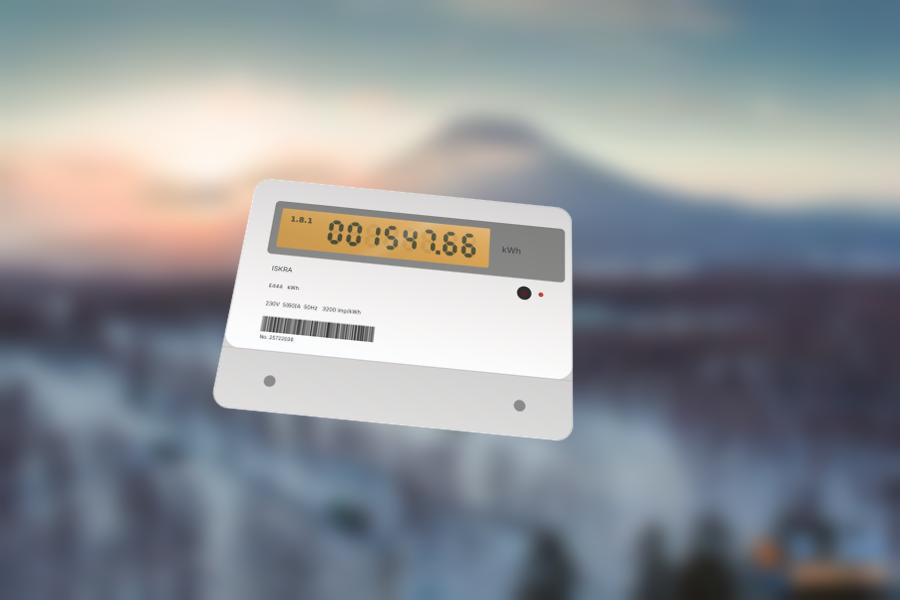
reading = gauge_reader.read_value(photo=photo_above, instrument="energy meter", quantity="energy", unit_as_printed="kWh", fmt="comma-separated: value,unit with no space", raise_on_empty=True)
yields 1547.66,kWh
